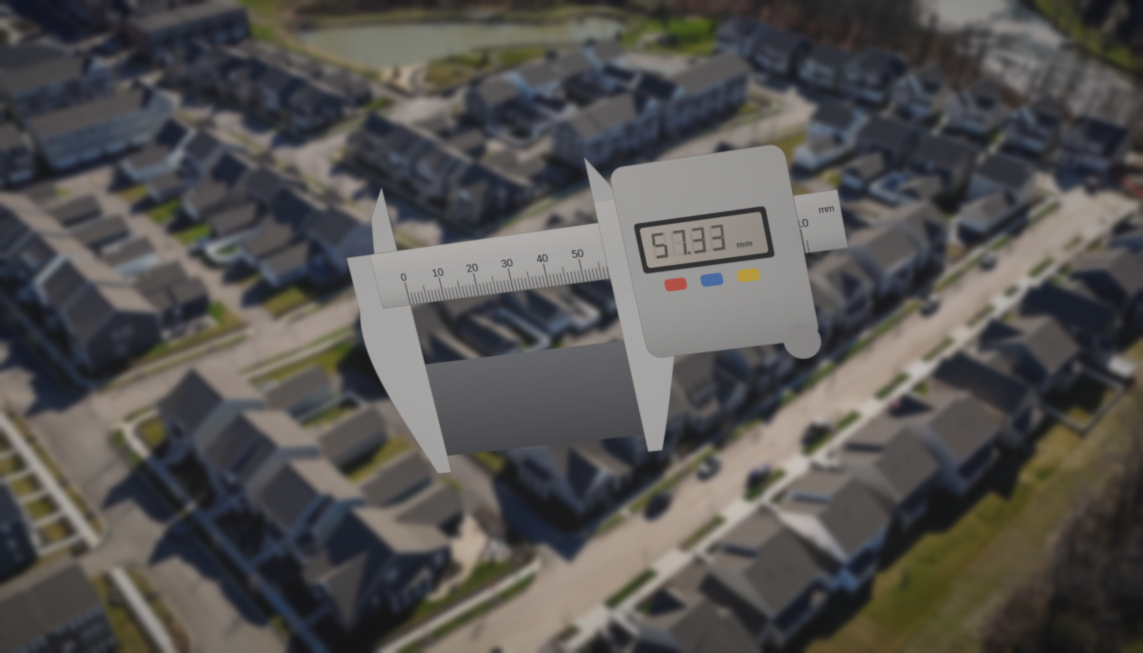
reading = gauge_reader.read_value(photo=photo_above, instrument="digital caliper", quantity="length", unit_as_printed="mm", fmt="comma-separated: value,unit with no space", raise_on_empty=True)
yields 57.33,mm
